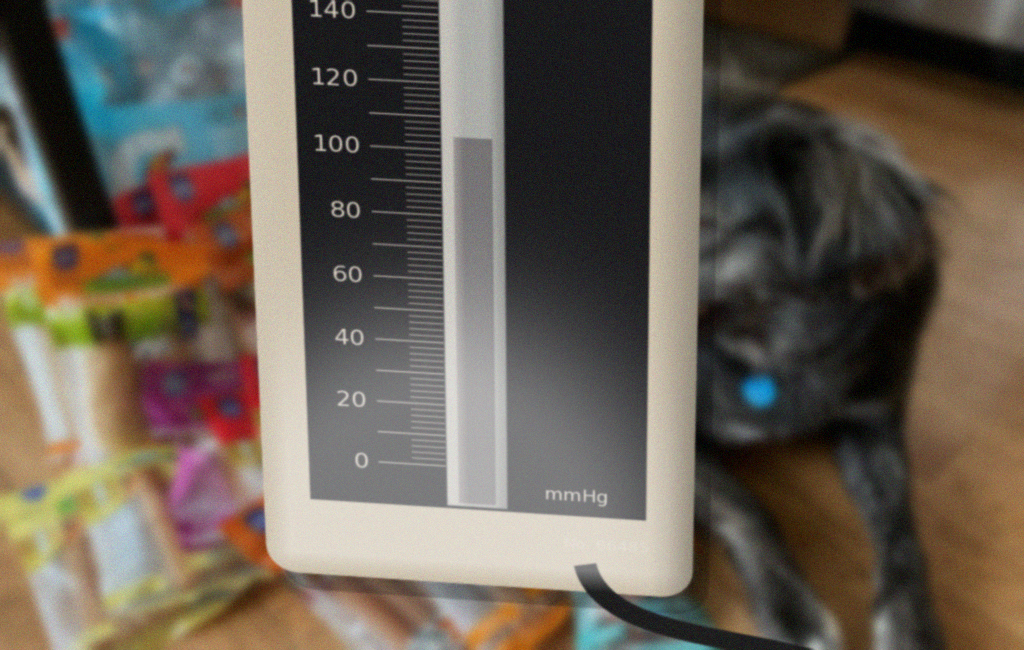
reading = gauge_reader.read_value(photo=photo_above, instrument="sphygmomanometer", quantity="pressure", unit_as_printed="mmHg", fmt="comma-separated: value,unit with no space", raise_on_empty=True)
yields 104,mmHg
